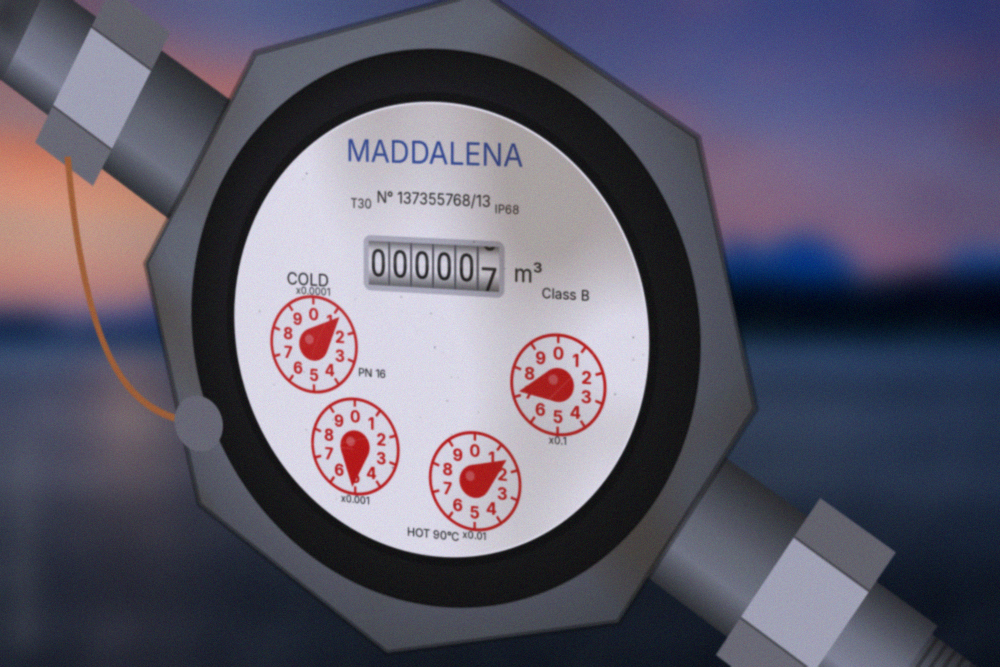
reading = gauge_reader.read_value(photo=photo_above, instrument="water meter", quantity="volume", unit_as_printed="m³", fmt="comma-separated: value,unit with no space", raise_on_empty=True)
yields 6.7151,m³
